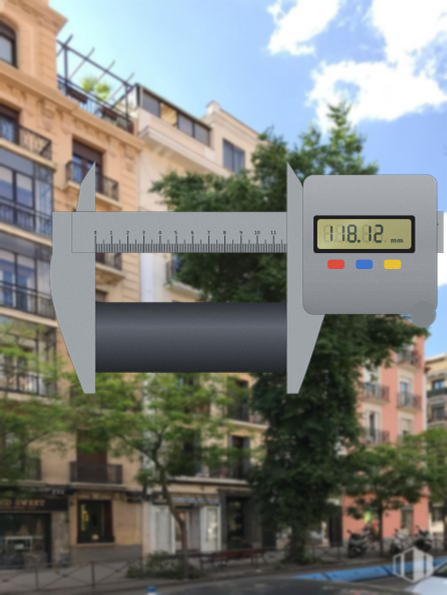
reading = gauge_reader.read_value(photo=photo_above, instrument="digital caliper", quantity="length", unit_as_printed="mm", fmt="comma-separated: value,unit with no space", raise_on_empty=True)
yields 118.12,mm
